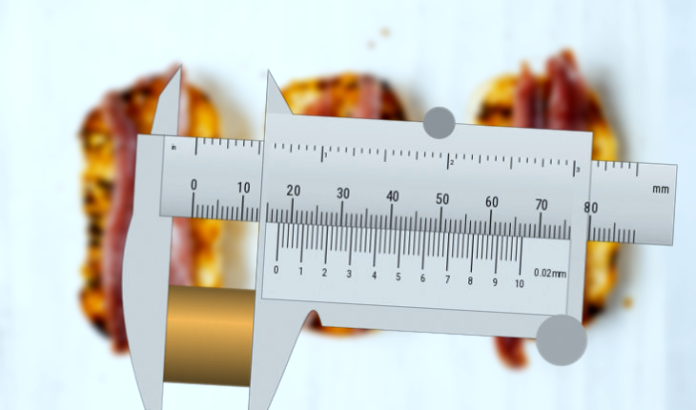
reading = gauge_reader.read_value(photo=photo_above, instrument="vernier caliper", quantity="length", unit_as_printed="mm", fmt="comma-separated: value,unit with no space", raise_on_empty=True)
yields 17.5,mm
